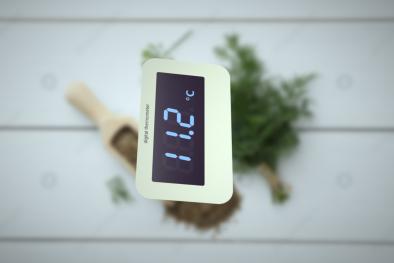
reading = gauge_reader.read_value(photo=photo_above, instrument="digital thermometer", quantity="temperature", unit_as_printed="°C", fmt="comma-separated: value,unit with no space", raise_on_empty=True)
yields 11.2,°C
